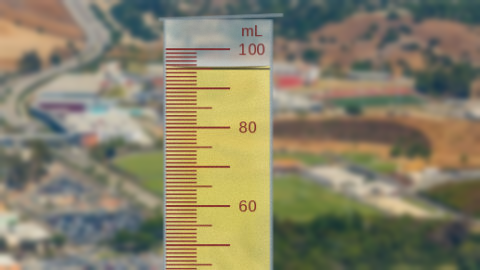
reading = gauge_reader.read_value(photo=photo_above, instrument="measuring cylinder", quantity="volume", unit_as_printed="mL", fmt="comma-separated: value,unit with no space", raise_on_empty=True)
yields 95,mL
